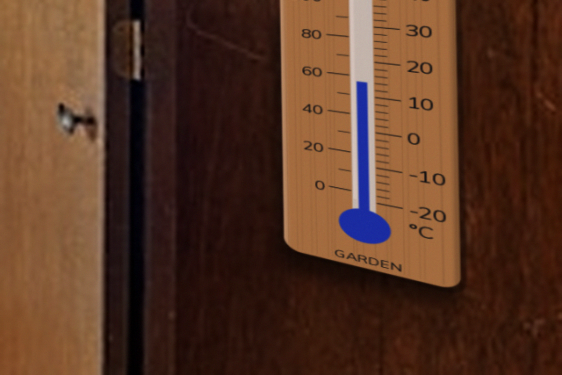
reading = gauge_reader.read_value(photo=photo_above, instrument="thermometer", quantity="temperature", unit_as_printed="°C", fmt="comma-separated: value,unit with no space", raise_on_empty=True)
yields 14,°C
